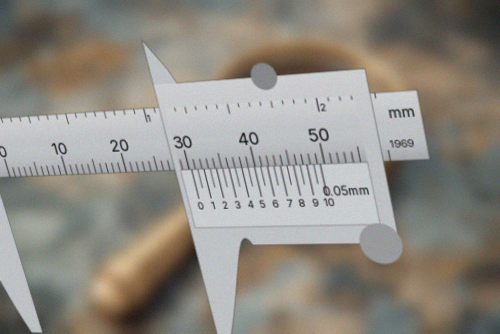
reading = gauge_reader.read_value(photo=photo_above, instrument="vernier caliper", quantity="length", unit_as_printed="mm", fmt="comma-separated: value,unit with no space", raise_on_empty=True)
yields 30.4,mm
